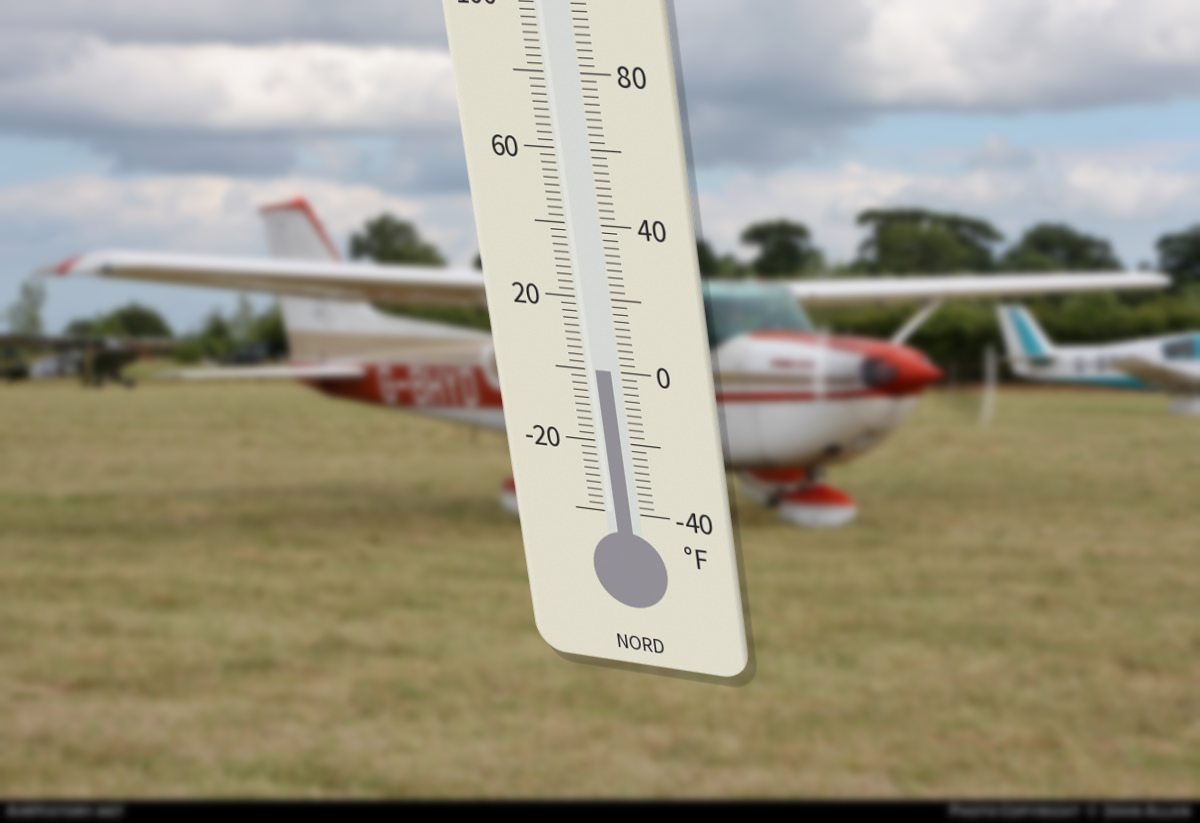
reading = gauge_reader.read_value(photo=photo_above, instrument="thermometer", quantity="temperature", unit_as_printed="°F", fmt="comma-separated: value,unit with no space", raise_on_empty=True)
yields 0,°F
